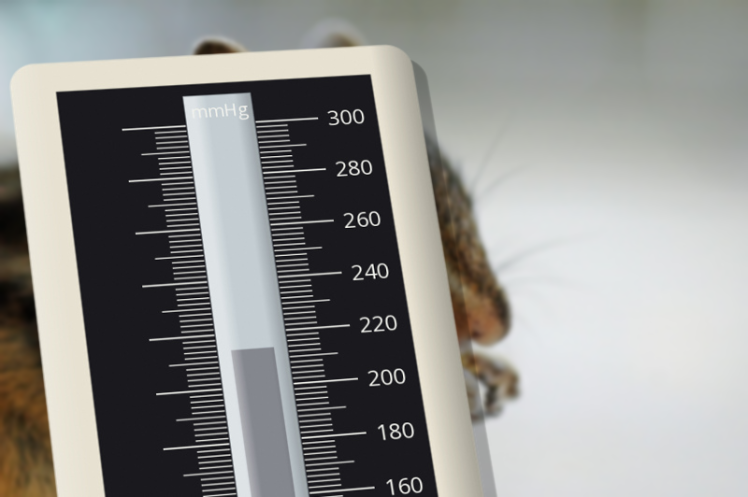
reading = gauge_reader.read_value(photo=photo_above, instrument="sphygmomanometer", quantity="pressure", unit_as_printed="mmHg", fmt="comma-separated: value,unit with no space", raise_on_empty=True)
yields 214,mmHg
